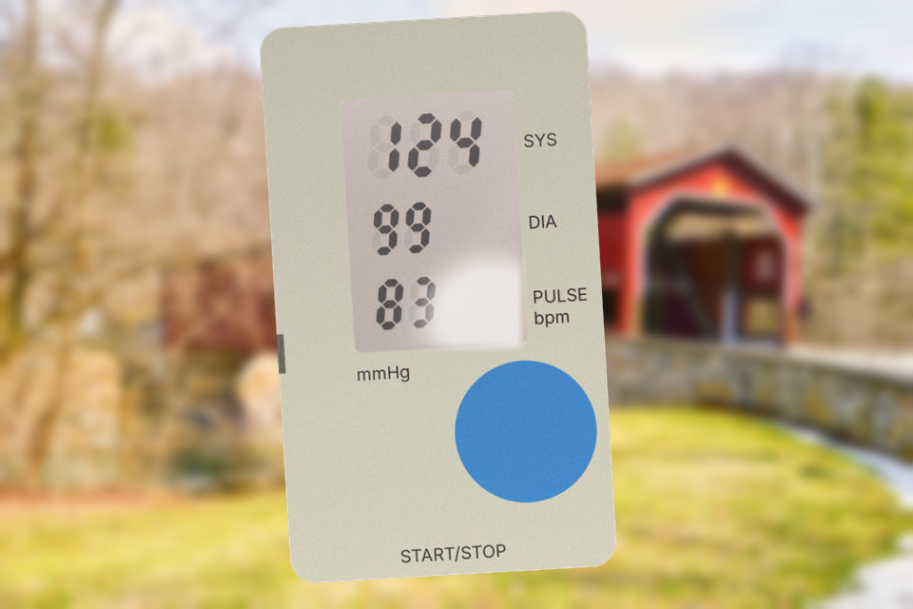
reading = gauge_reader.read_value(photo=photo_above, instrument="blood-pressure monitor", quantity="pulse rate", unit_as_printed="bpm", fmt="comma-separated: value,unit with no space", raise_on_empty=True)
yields 83,bpm
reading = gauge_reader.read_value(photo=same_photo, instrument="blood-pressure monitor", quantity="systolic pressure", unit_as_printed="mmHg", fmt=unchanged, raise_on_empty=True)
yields 124,mmHg
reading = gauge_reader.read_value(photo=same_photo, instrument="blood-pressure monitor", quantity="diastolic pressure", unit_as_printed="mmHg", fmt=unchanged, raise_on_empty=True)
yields 99,mmHg
